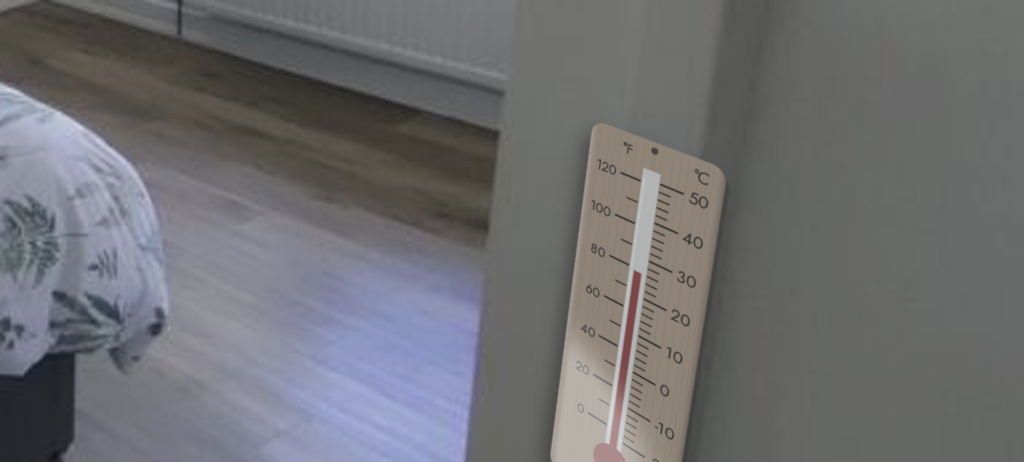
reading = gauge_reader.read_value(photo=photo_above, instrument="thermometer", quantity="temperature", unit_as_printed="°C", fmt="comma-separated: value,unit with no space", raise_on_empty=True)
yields 26,°C
